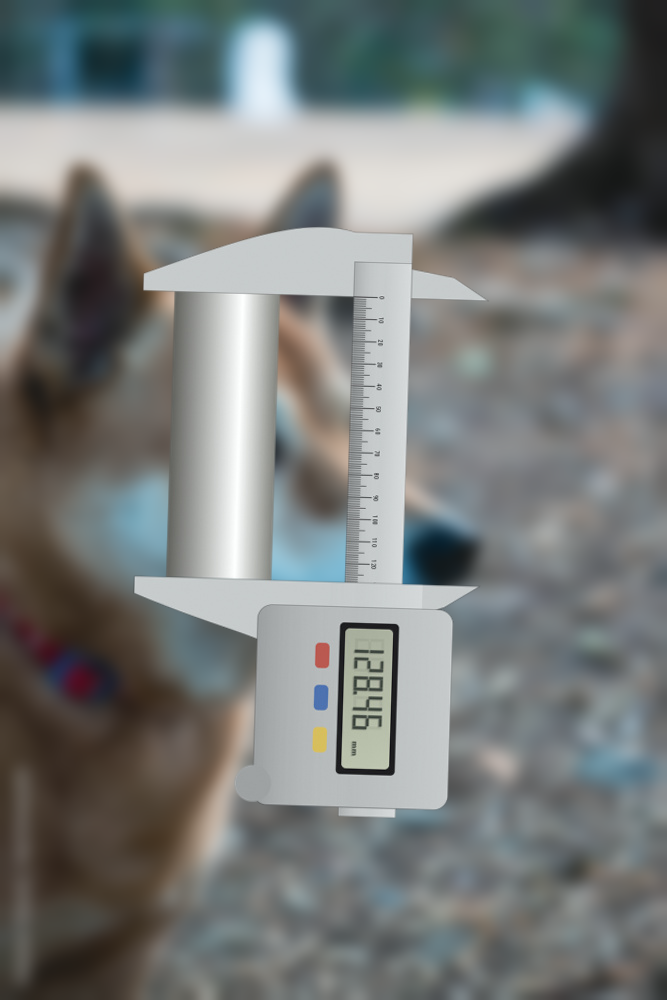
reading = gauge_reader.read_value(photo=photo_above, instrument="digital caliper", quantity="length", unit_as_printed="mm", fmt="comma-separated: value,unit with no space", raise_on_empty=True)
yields 128.46,mm
